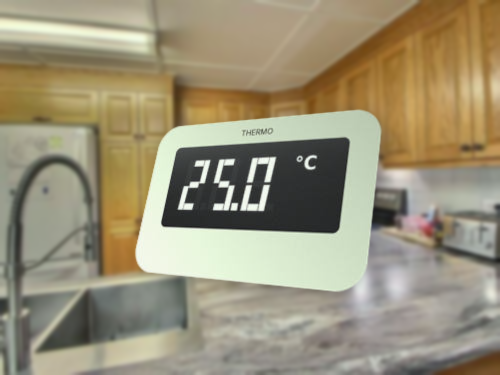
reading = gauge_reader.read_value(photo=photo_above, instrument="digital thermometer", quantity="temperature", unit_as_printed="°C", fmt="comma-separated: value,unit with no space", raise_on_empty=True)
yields 25.0,°C
